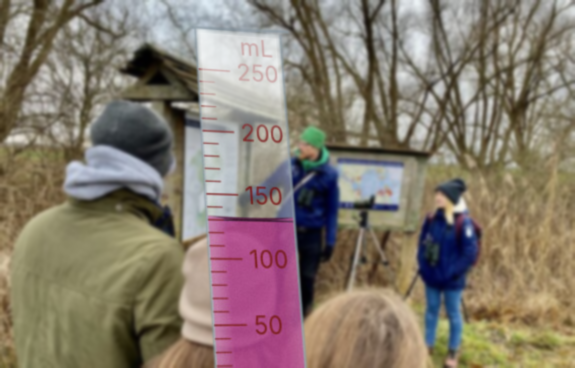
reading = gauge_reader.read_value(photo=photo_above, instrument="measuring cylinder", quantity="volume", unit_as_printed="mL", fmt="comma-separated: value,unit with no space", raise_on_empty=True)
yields 130,mL
